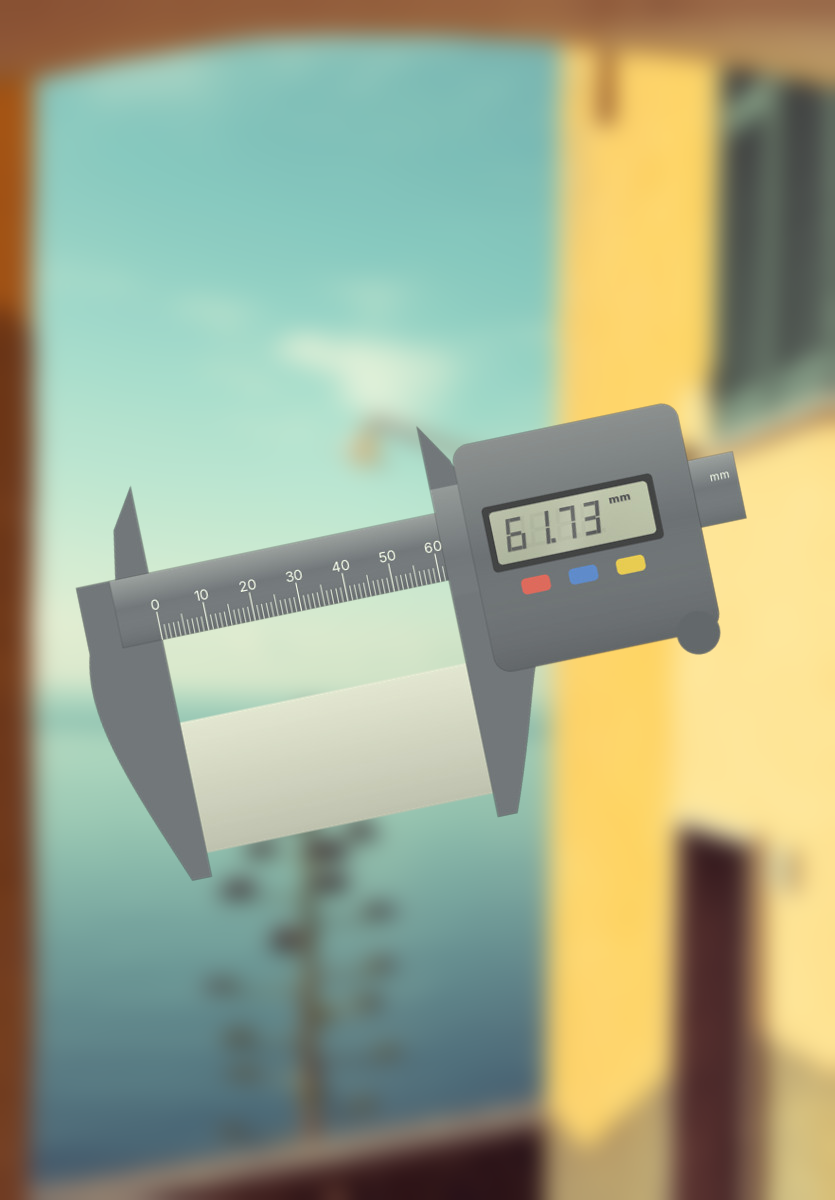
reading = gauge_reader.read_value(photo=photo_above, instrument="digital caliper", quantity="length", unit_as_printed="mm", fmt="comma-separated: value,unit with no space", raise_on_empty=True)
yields 61.73,mm
